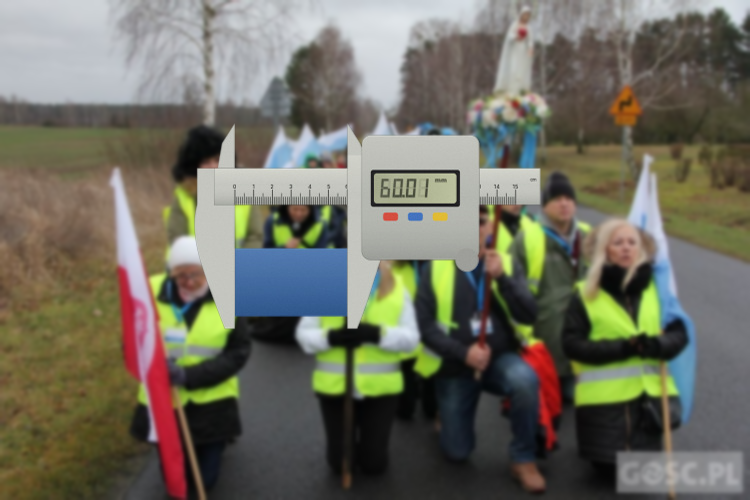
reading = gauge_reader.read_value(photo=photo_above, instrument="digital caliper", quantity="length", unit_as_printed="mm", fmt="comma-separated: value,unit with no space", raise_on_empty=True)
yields 60.01,mm
